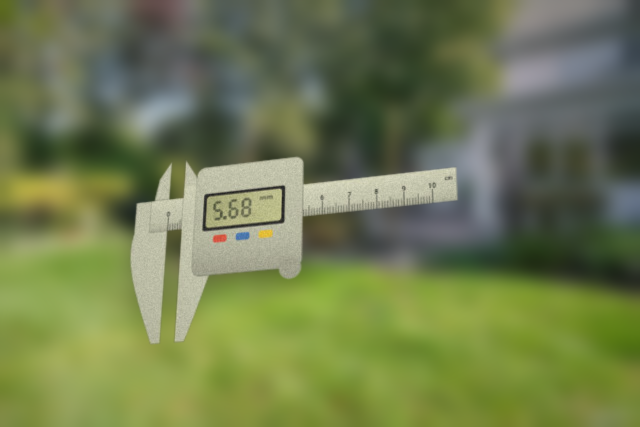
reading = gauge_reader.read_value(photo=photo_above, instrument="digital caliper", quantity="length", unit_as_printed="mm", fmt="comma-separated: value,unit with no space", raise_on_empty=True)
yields 5.68,mm
